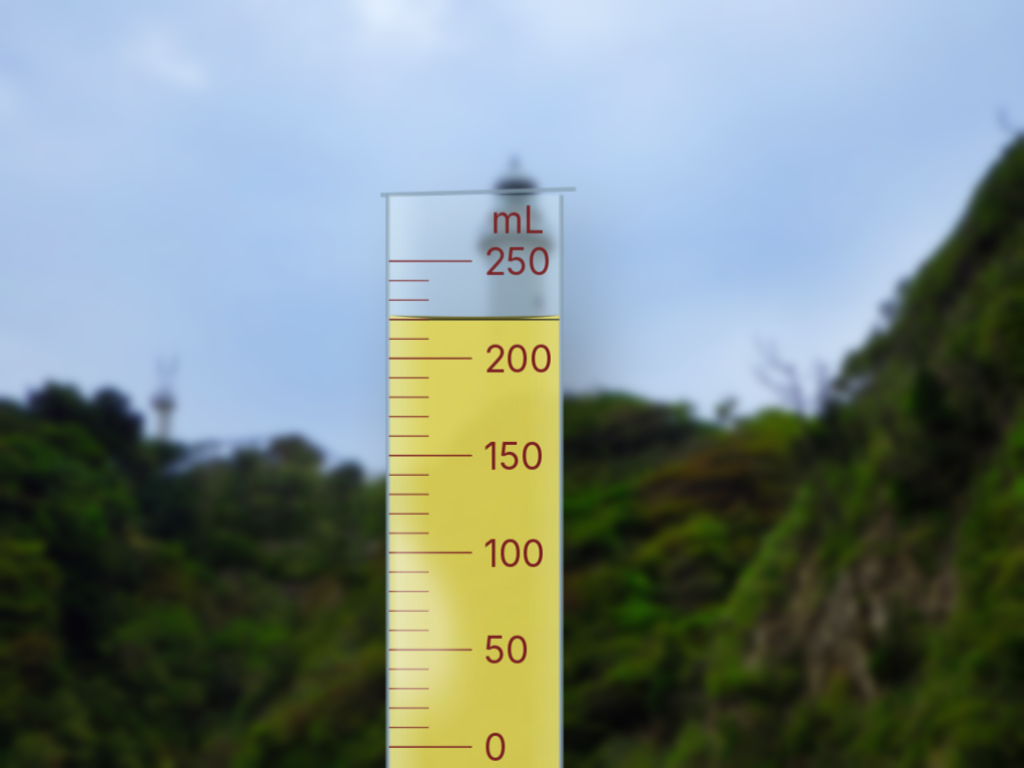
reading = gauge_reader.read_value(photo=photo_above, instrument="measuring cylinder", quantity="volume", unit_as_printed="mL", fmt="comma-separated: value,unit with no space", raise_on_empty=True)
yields 220,mL
